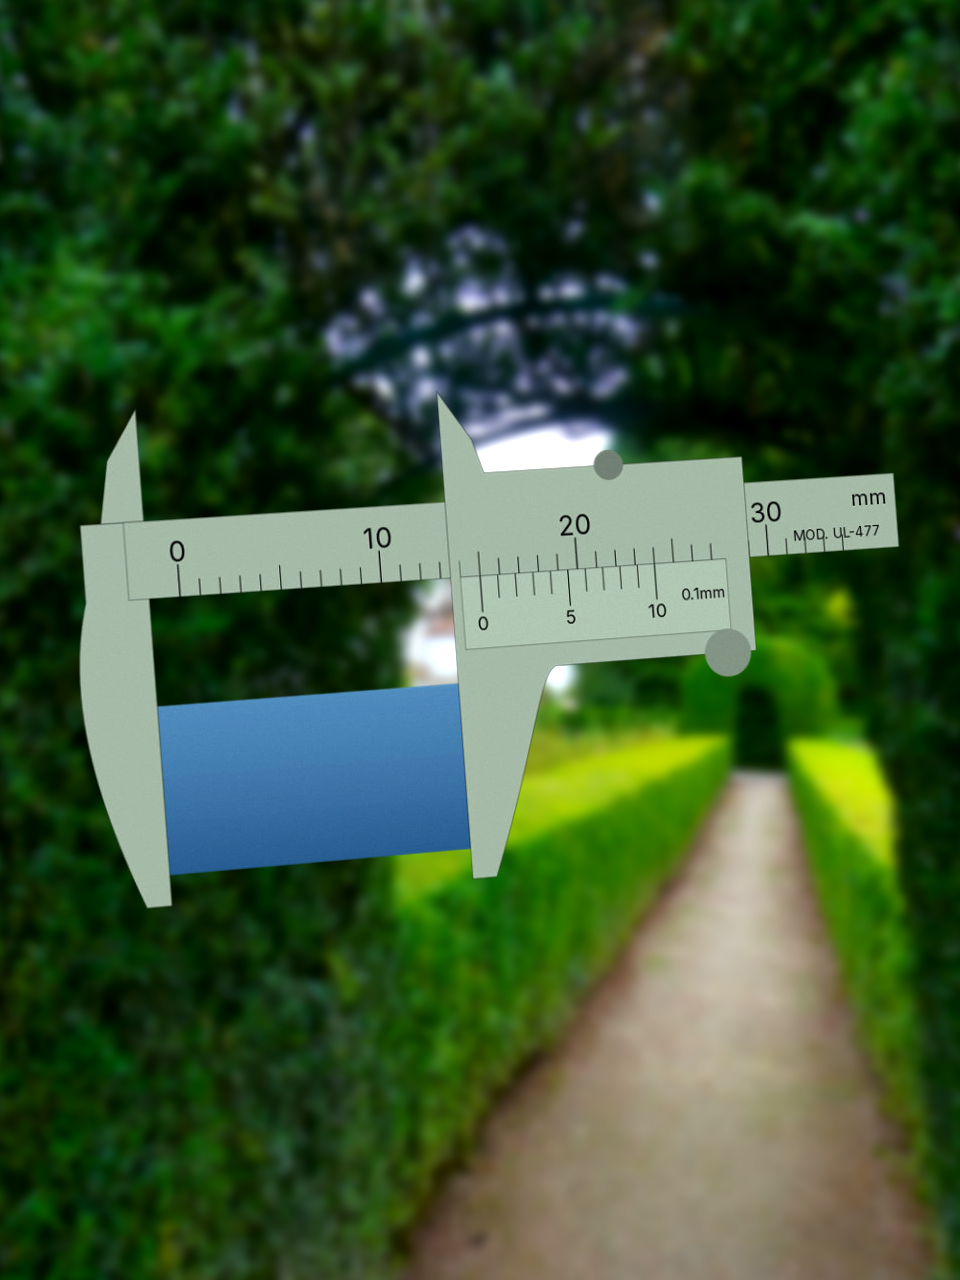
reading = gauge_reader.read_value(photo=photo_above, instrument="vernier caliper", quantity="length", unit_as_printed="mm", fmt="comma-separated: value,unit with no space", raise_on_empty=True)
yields 15.0,mm
